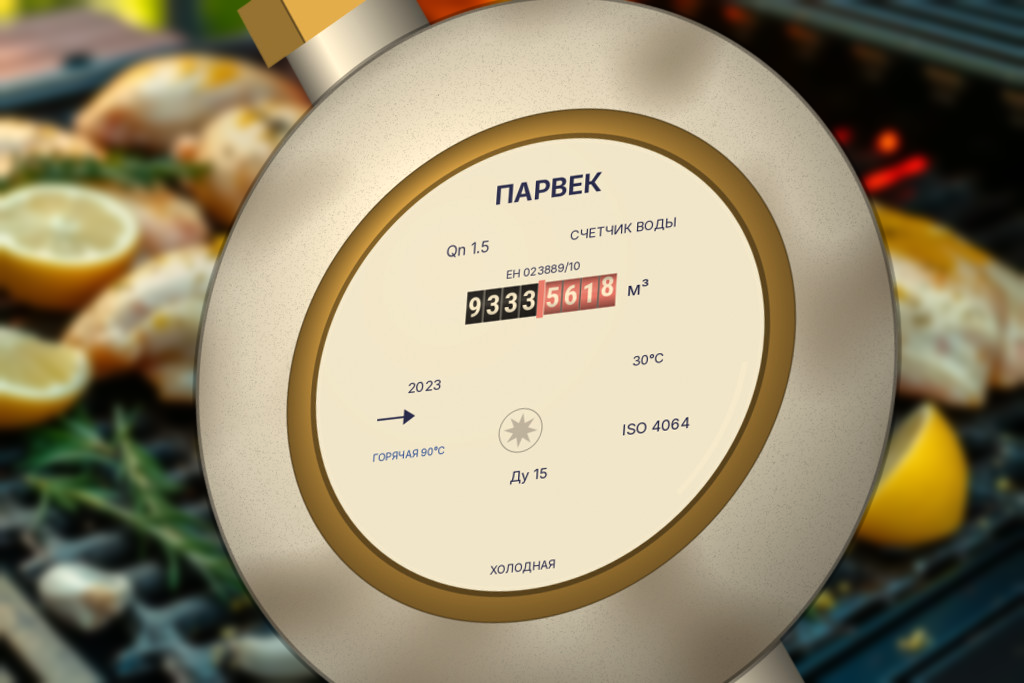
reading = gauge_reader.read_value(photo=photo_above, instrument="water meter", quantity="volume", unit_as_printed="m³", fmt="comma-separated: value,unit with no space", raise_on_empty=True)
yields 9333.5618,m³
